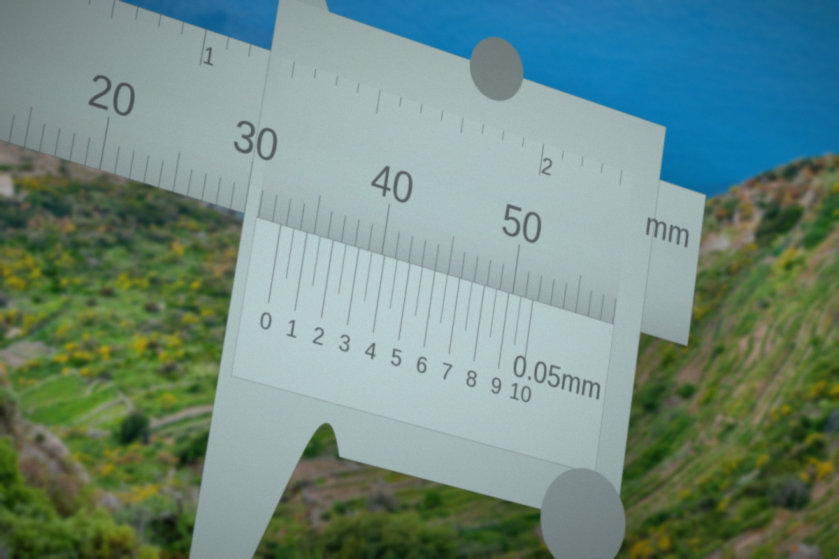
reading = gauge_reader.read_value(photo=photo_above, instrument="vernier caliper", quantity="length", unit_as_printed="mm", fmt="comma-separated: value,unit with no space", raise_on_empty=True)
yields 32.6,mm
